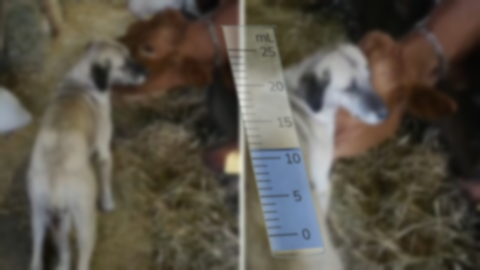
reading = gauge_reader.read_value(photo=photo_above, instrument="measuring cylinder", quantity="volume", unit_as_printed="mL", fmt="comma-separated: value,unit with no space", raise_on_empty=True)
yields 11,mL
